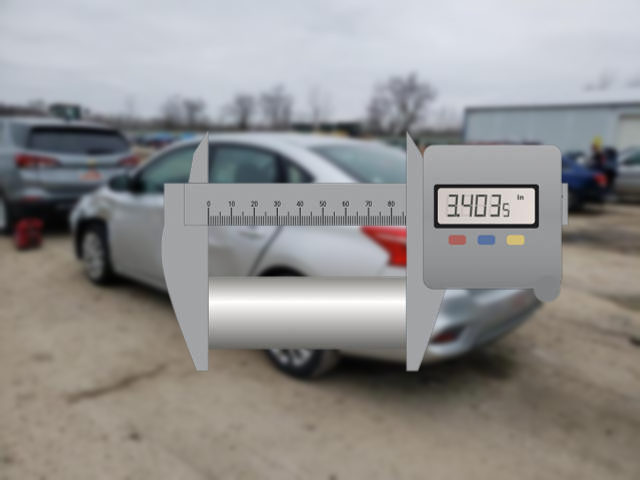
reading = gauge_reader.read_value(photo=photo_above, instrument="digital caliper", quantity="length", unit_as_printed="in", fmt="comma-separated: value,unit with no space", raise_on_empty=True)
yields 3.4035,in
